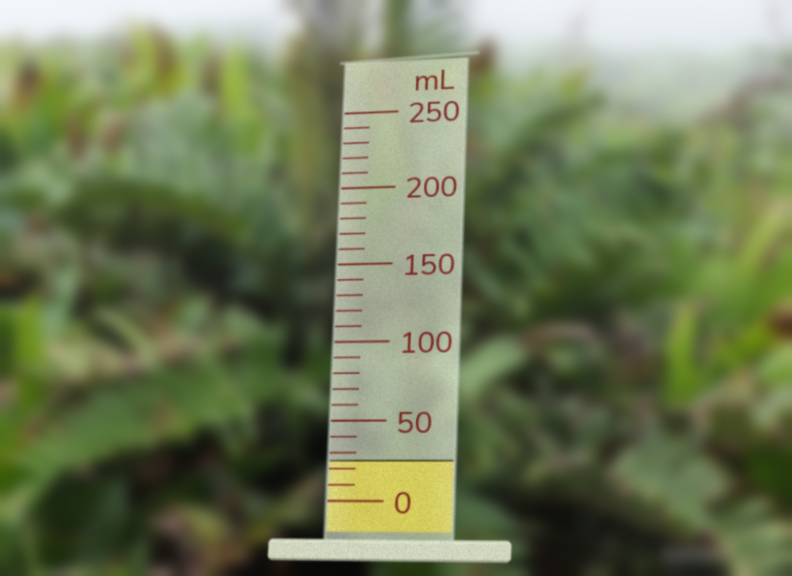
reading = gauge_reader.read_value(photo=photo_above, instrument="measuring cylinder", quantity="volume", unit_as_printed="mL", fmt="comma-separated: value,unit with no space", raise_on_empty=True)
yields 25,mL
